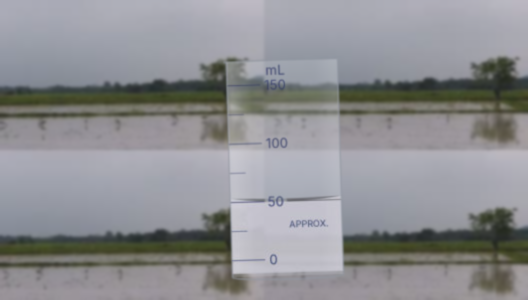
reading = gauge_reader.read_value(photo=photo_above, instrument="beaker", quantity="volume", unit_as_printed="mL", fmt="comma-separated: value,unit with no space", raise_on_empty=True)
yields 50,mL
